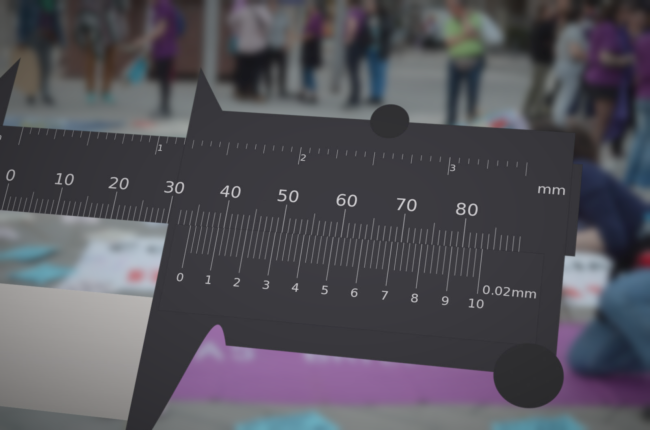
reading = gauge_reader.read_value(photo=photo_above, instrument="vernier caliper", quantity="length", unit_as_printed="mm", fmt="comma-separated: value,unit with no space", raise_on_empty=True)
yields 34.2,mm
